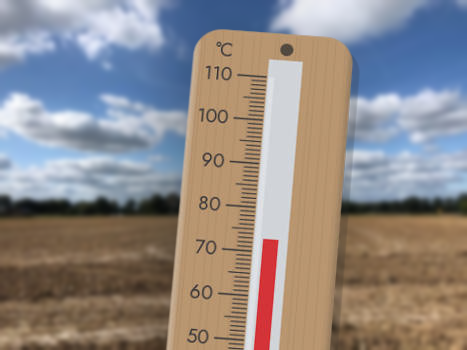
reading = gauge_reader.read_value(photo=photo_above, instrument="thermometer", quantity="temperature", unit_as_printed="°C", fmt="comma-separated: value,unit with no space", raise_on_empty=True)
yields 73,°C
